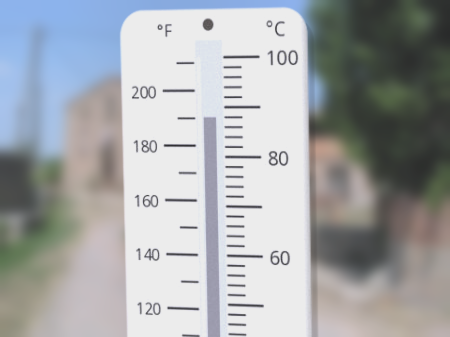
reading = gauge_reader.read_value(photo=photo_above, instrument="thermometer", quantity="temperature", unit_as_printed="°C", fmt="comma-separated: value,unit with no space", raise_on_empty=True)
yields 88,°C
